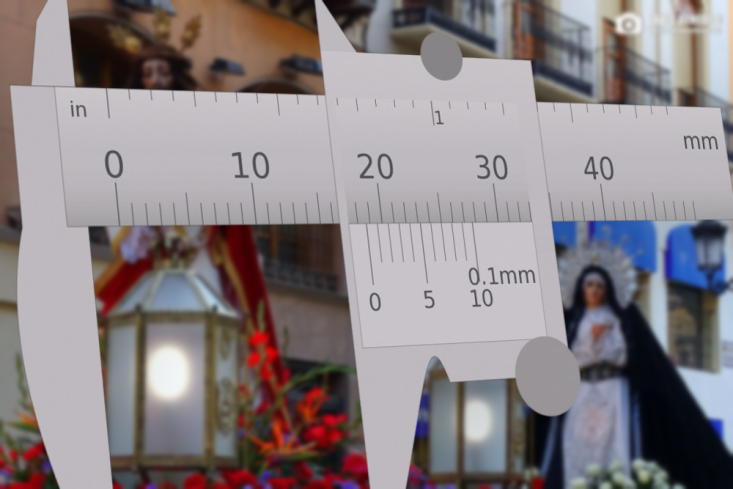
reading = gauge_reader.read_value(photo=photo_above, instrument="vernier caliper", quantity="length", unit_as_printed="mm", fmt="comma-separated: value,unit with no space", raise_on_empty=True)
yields 18.7,mm
